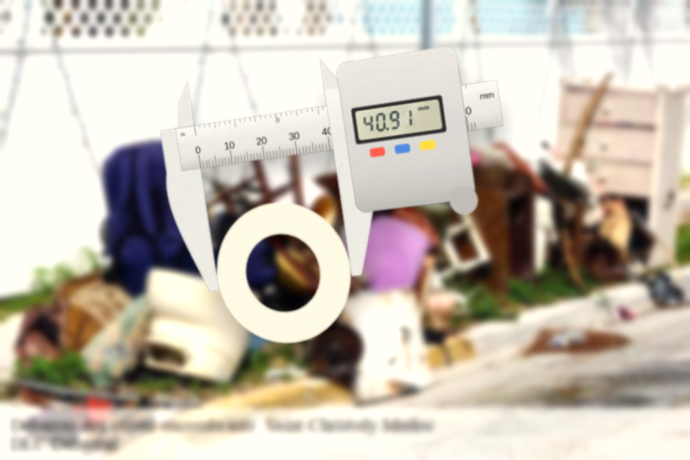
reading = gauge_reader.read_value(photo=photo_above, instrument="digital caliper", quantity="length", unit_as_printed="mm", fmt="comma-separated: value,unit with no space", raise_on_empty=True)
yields 40.91,mm
